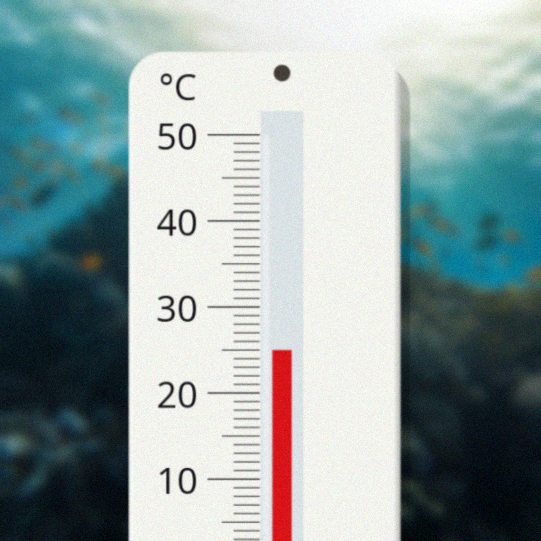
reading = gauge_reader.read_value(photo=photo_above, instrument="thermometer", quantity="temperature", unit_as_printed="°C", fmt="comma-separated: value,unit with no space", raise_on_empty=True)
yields 25,°C
